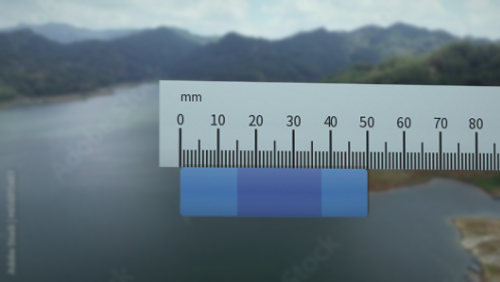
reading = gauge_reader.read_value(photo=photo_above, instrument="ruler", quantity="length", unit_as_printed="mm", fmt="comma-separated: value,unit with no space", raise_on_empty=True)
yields 50,mm
